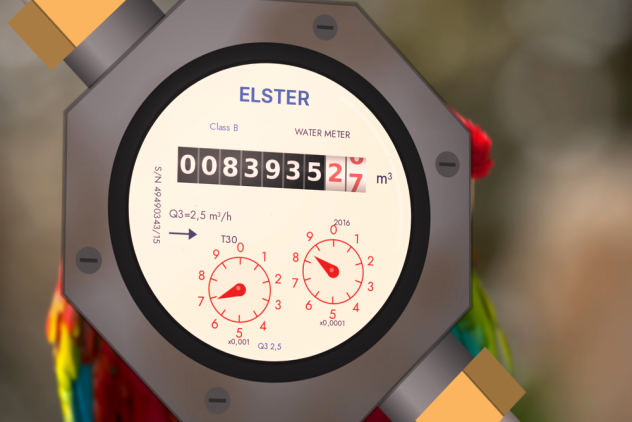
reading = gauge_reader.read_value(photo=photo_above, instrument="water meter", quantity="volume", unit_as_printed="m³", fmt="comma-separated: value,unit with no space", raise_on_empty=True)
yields 83935.2668,m³
